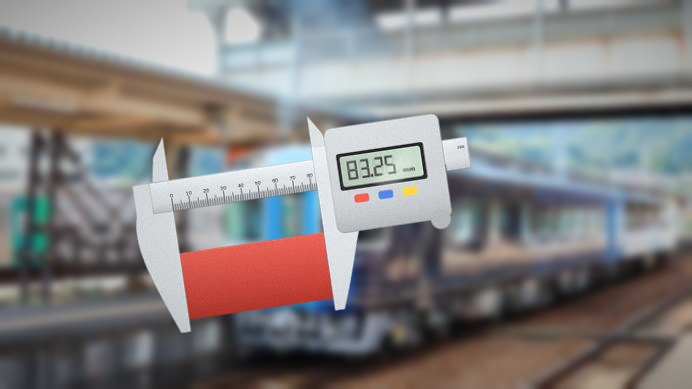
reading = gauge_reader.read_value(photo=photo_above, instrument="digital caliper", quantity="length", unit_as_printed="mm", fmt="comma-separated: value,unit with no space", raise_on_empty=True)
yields 83.25,mm
